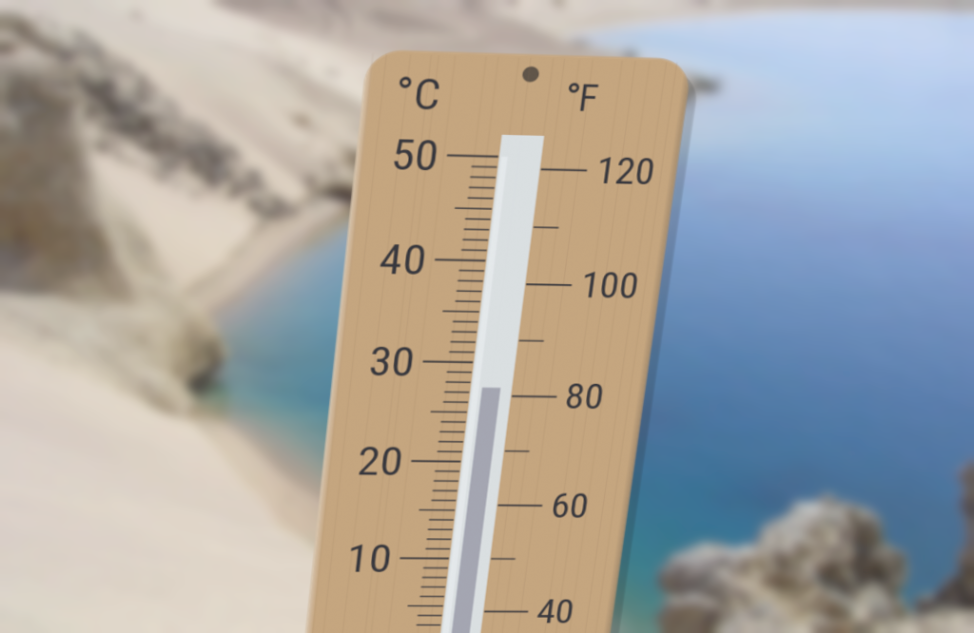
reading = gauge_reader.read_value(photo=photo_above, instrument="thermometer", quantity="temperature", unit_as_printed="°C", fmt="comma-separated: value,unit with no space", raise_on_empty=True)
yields 27.5,°C
